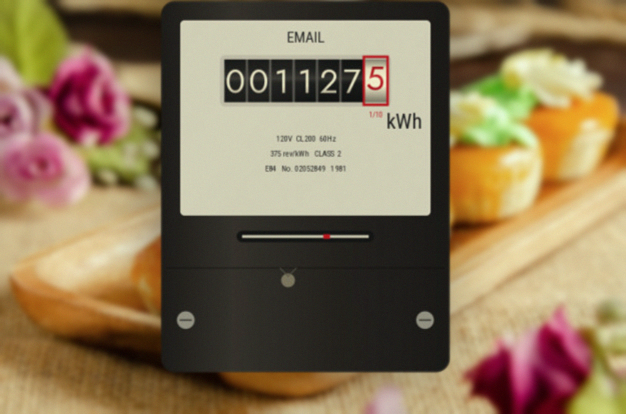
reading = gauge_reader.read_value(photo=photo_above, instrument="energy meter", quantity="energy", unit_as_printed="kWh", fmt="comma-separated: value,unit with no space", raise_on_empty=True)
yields 1127.5,kWh
